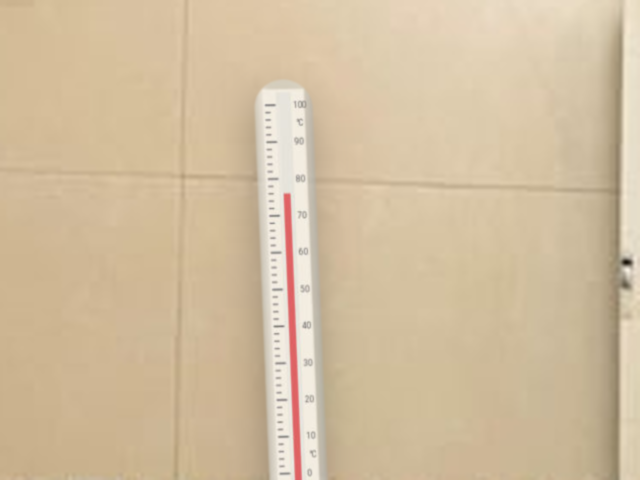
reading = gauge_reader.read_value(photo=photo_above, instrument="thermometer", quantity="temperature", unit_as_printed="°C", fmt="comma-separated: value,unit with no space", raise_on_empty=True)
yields 76,°C
